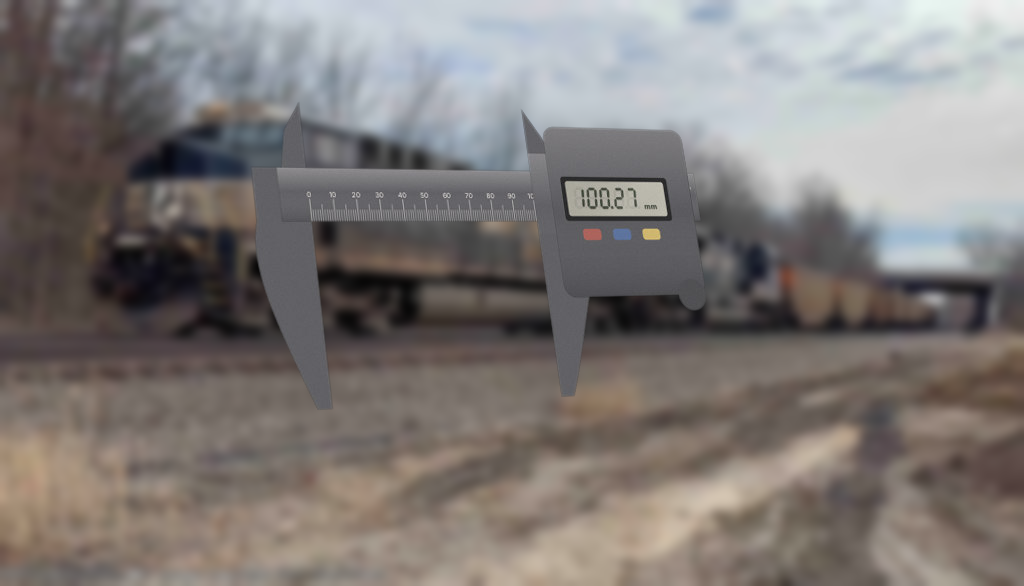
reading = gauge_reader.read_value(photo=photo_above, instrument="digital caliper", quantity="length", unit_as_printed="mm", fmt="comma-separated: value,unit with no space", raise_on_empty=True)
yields 100.27,mm
